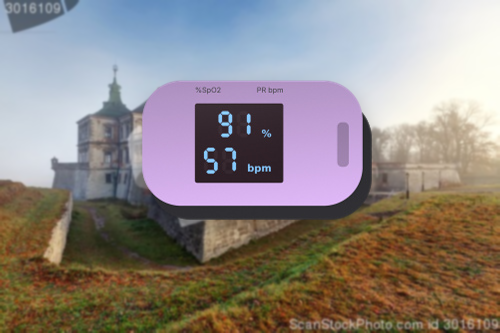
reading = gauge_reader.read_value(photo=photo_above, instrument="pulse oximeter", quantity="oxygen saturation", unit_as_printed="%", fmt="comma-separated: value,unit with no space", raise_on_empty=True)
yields 91,%
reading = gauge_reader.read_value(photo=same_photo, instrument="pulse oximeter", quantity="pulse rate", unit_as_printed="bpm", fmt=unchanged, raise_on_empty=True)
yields 57,bpm
